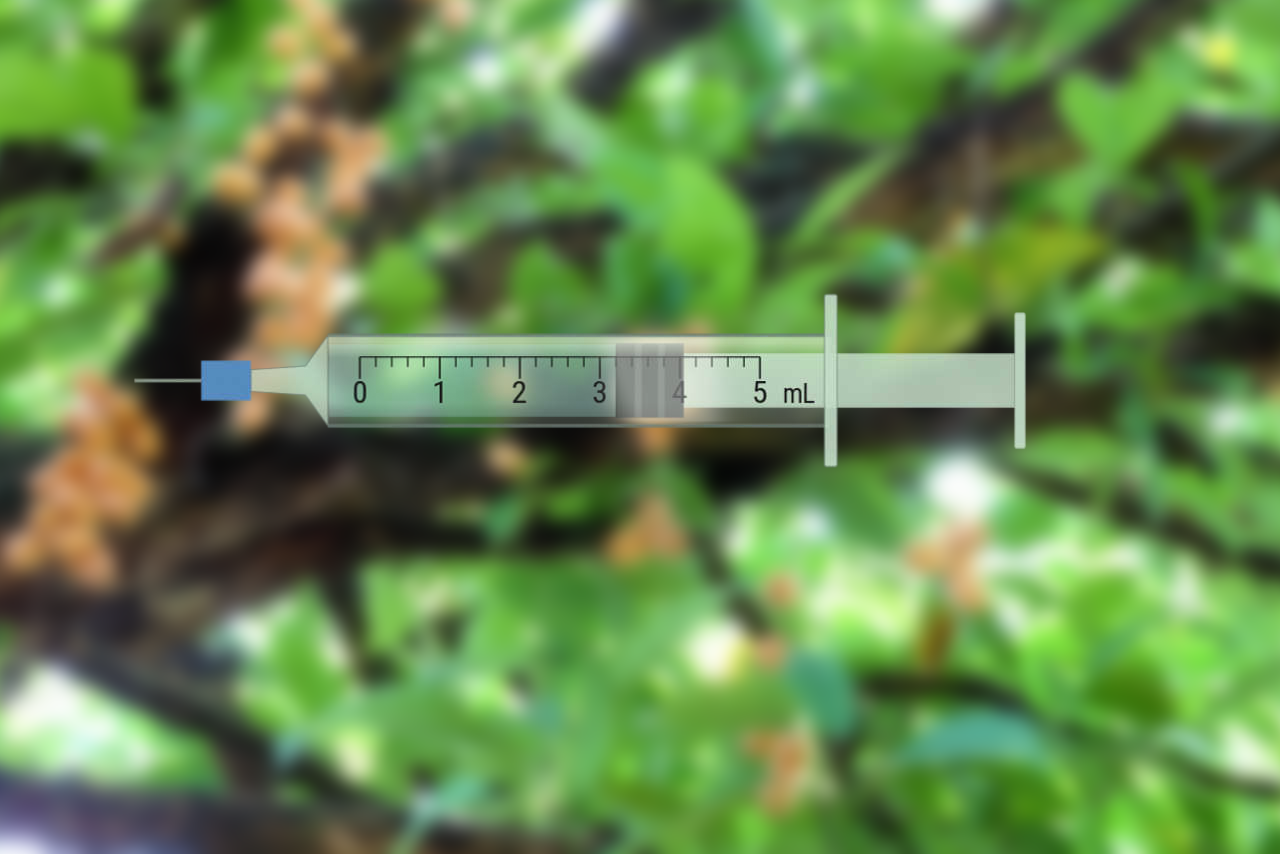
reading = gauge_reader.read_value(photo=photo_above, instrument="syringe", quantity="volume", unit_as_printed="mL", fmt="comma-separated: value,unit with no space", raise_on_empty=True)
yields 3.2,mL
